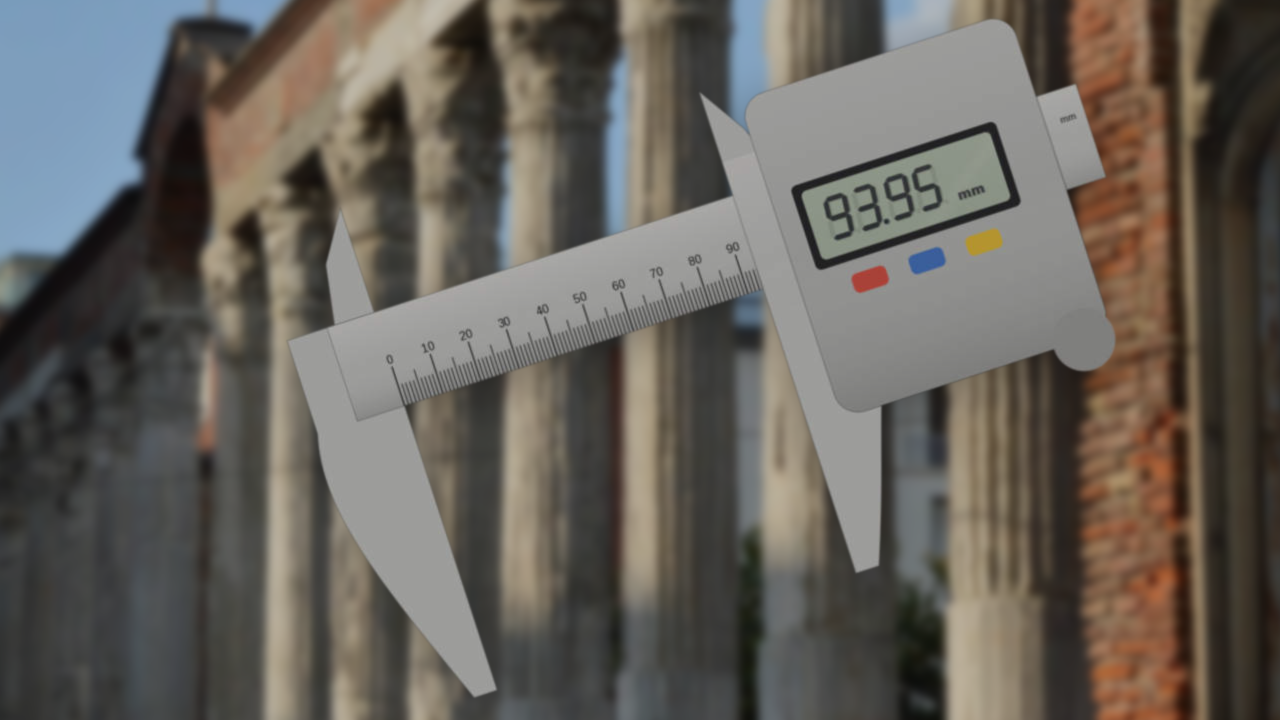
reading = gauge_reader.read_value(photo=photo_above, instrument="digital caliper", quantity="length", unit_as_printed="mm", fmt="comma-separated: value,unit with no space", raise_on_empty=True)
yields 93.95,mm
